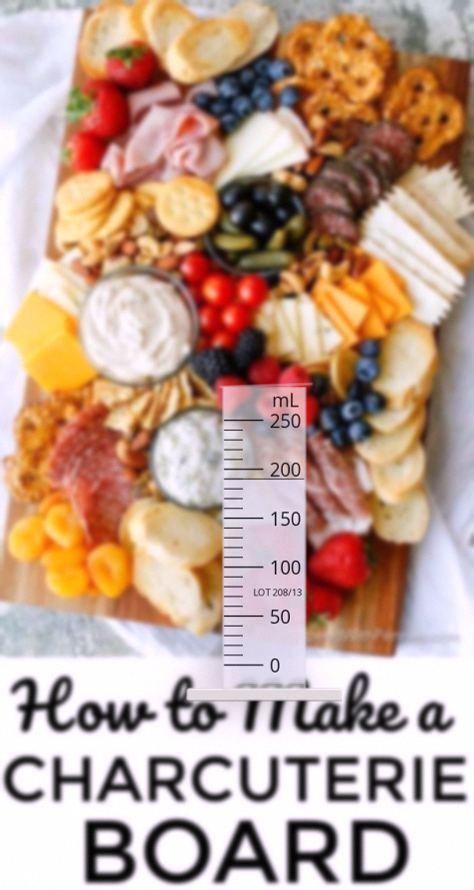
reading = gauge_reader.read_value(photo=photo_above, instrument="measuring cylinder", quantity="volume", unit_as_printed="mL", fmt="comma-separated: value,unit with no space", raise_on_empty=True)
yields 190,mL
